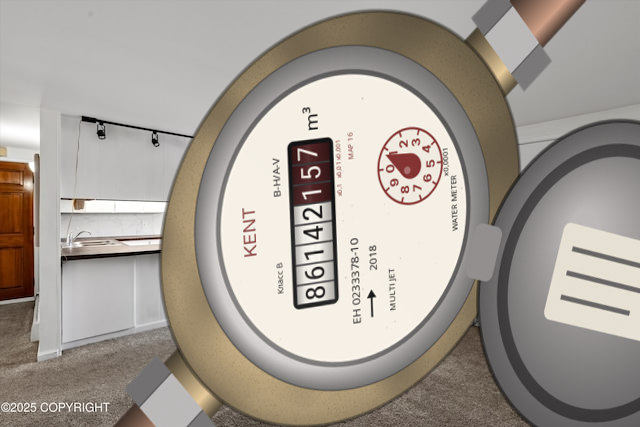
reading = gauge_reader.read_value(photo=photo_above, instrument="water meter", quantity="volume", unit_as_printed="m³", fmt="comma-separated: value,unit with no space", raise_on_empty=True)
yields 86142.1570,m³
